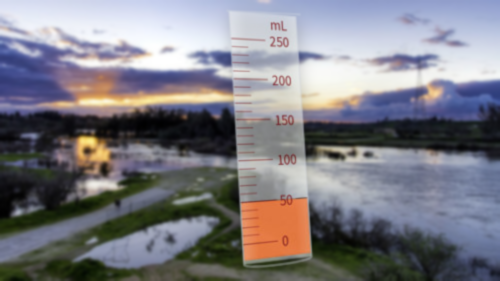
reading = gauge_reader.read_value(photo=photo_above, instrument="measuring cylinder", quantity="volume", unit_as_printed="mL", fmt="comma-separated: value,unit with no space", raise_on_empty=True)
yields 50,mL
